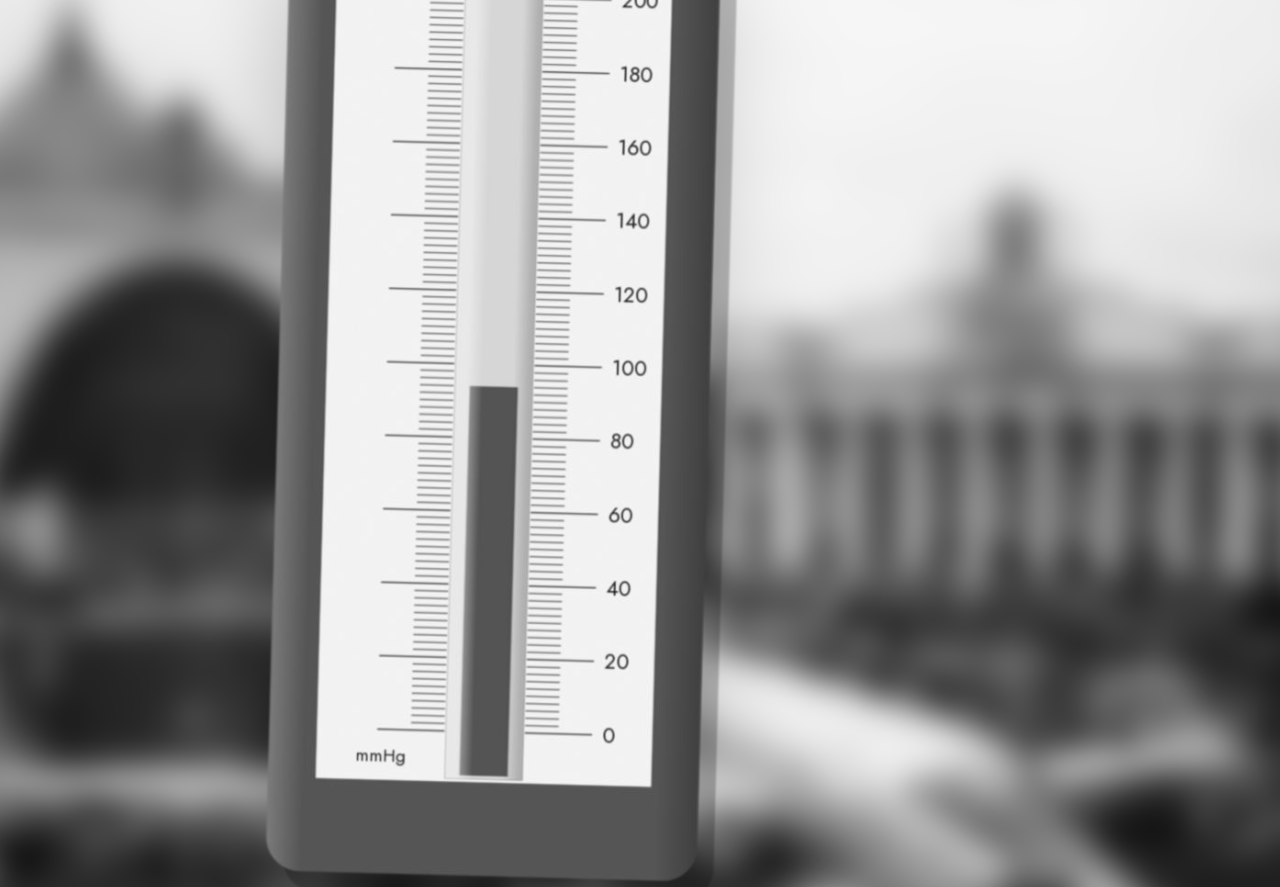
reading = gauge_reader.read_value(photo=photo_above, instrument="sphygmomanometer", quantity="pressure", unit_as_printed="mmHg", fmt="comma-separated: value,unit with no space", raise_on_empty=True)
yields 94,mmHg
